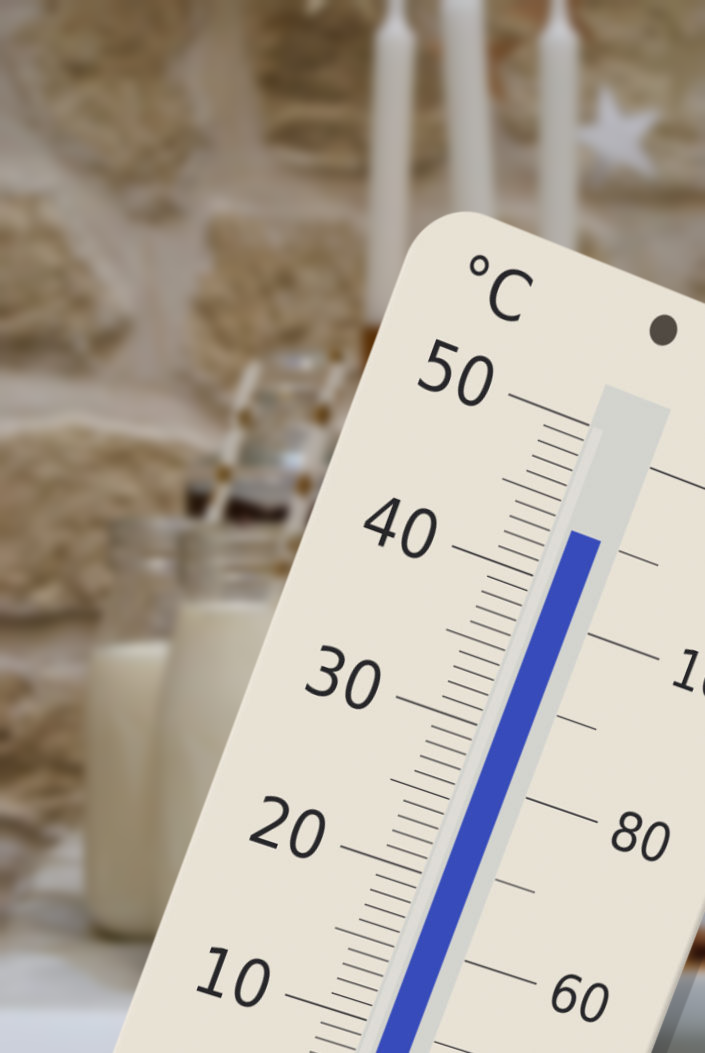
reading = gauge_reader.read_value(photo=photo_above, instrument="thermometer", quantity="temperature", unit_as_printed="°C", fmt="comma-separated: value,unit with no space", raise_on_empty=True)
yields 43.5,°C
